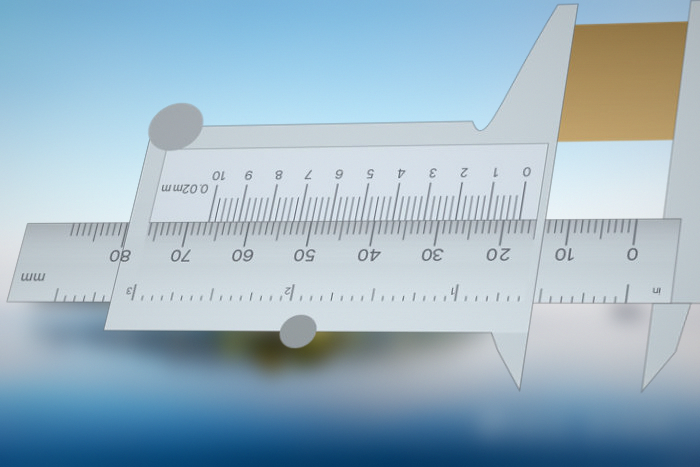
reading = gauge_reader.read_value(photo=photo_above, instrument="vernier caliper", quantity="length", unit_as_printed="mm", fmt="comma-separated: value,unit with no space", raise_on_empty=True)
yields 17.6,mm
